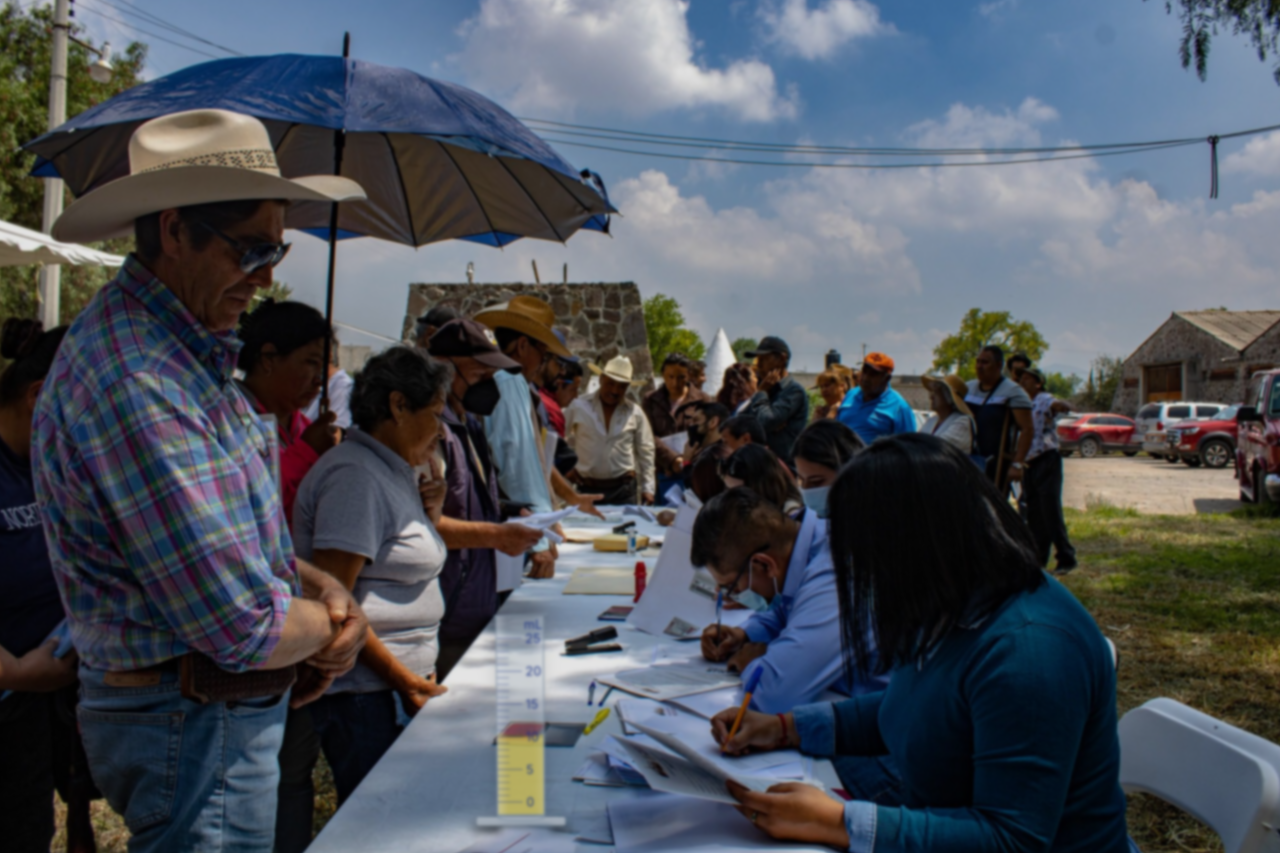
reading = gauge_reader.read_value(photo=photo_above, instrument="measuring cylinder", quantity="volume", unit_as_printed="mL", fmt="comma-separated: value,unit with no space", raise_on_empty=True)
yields 10,mL
